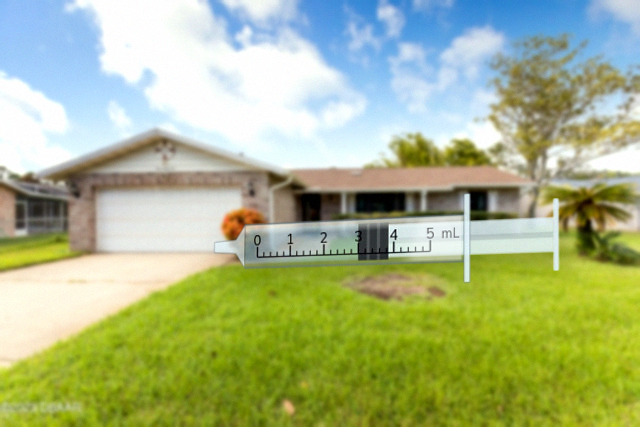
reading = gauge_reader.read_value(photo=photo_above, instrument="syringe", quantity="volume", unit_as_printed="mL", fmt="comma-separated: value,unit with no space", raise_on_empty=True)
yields 3,mL
